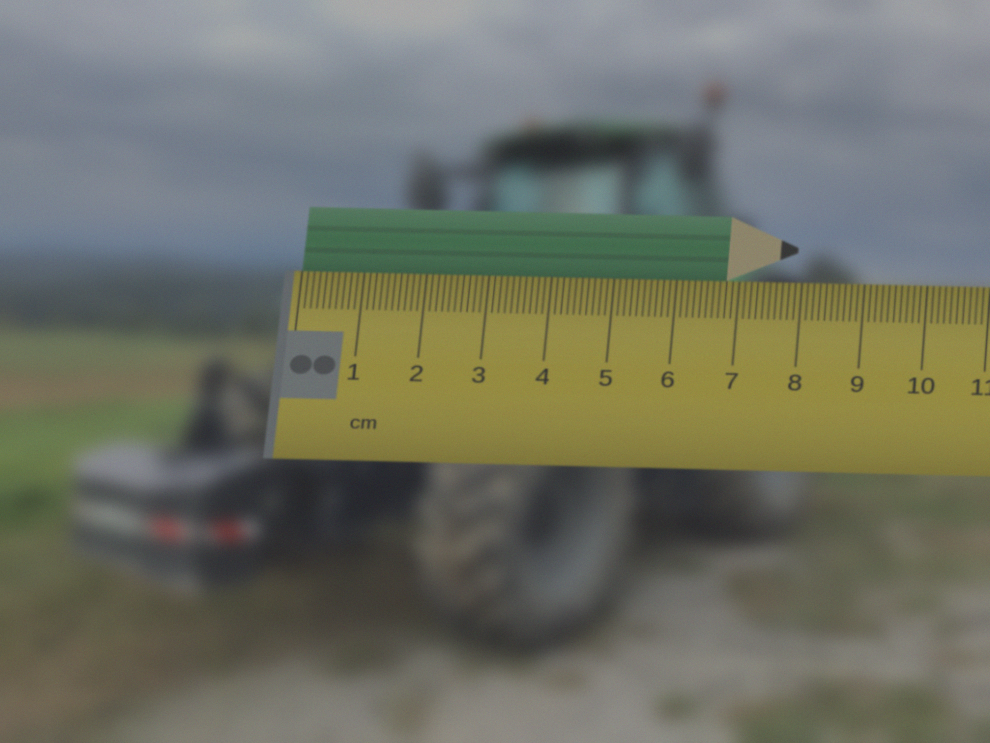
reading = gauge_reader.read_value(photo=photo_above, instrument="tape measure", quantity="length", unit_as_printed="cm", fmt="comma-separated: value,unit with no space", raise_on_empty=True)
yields 7.9,cm
